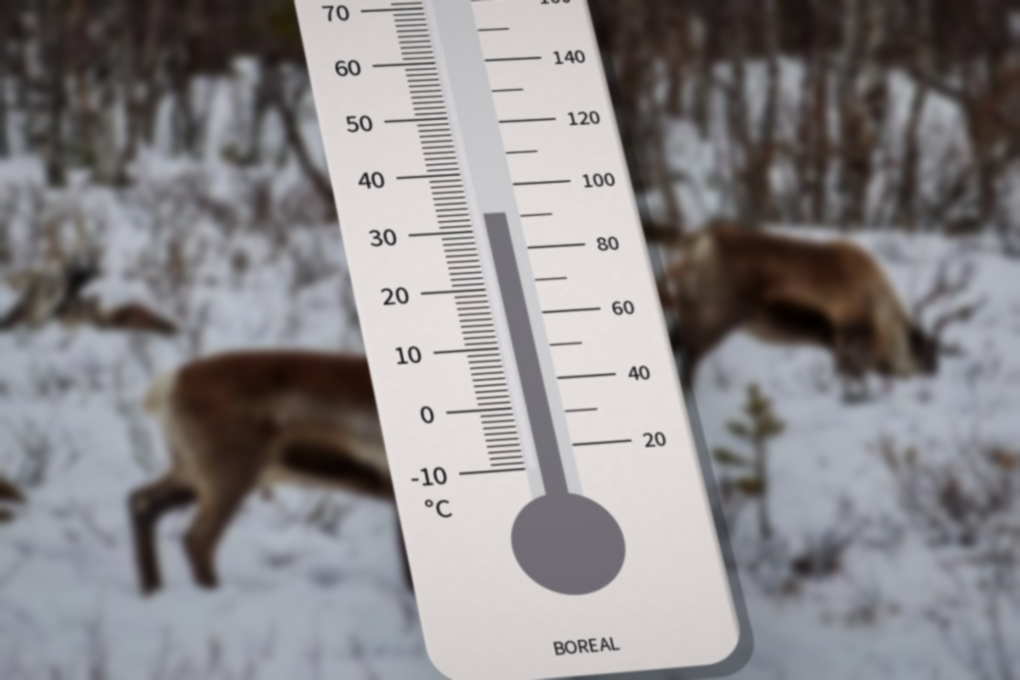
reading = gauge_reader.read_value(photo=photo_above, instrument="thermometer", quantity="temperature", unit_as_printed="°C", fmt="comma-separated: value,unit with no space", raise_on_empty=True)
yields 33,°C
